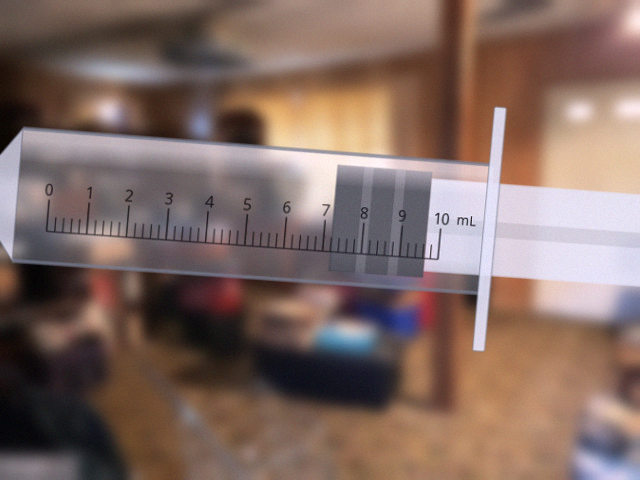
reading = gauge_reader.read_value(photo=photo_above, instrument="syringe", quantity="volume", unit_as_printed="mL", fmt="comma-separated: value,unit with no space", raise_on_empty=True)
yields 7.2,mL
